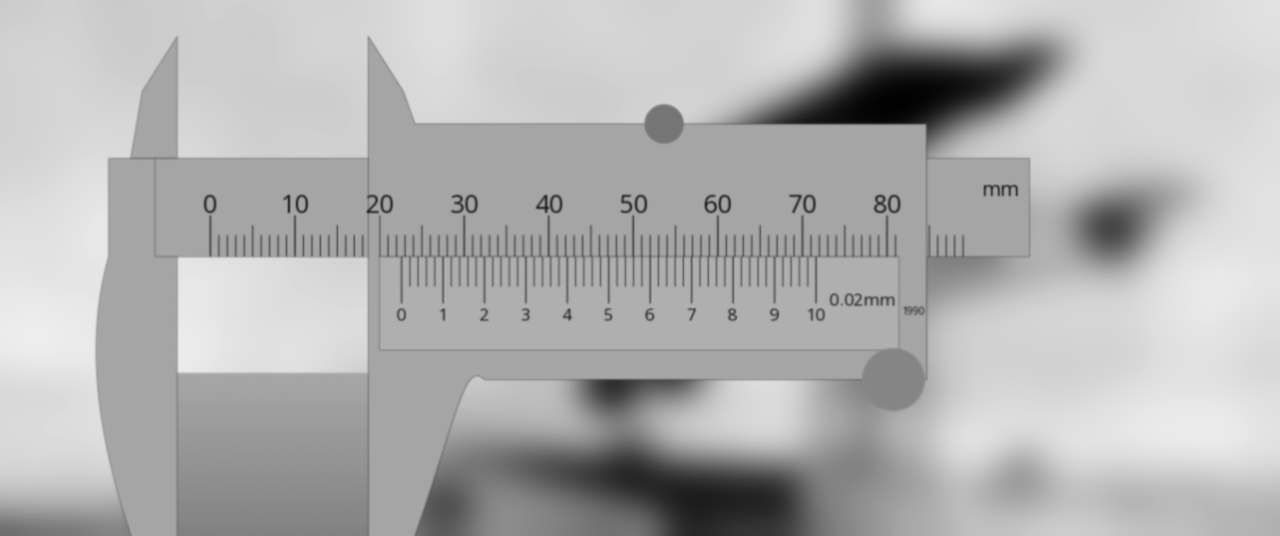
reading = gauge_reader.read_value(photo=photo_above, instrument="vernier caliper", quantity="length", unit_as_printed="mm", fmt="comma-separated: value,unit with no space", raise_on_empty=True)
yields 22.6,mm
